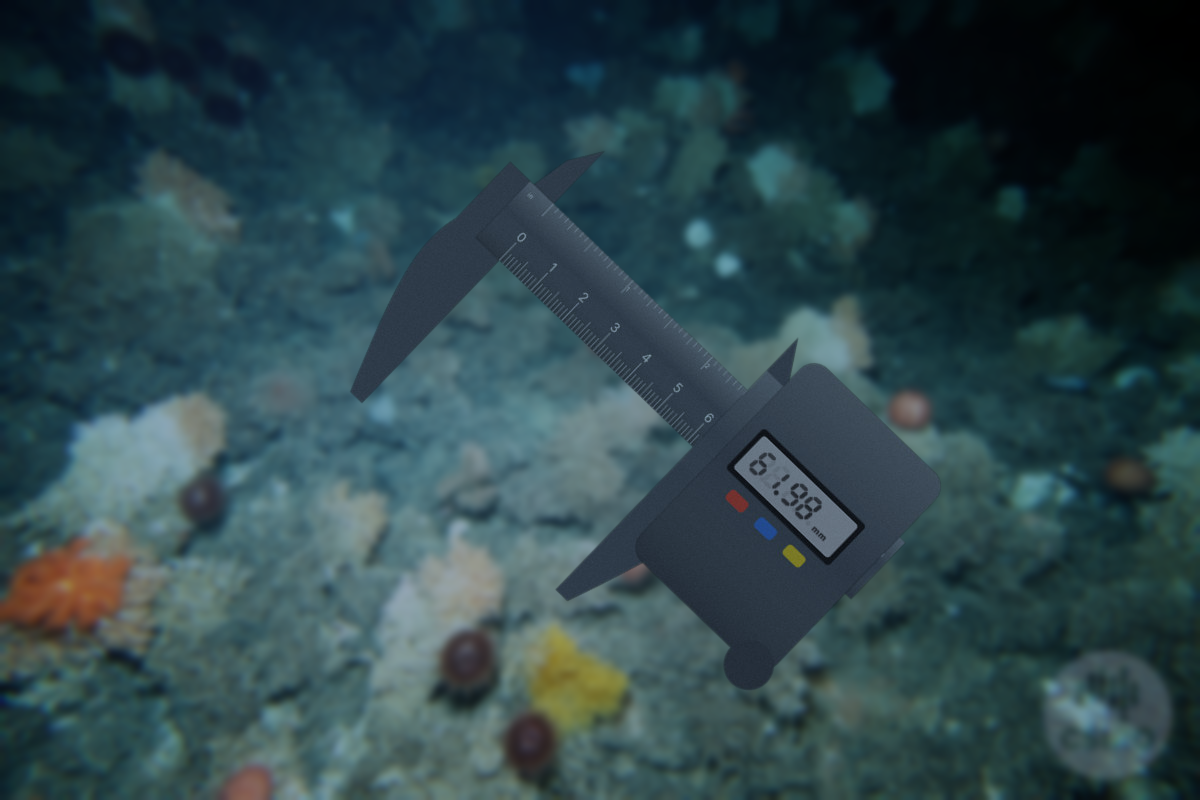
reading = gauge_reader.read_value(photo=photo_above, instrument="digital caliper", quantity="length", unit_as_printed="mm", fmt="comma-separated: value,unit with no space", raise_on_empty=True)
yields 61.98,mm
